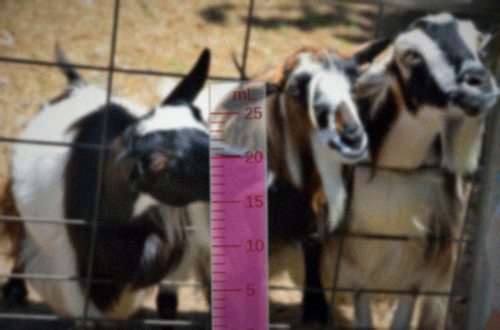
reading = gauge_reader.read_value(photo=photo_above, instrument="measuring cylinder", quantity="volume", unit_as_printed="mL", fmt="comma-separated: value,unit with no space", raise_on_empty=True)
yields 20,mL
